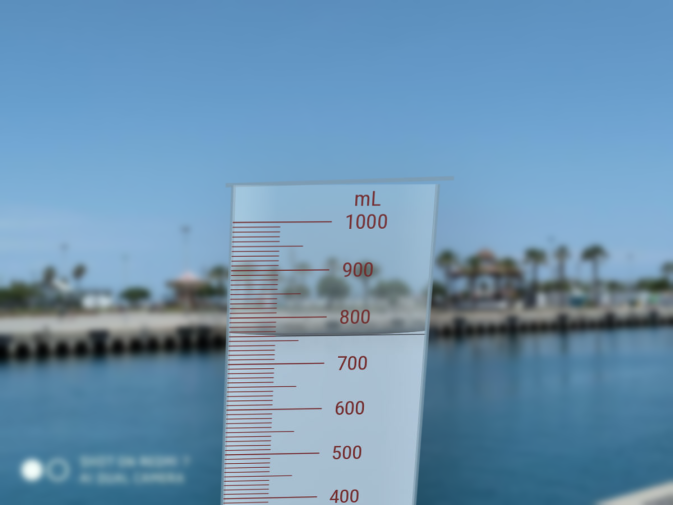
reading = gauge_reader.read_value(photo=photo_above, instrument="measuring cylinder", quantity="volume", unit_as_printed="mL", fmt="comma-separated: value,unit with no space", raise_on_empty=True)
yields 760,mL
